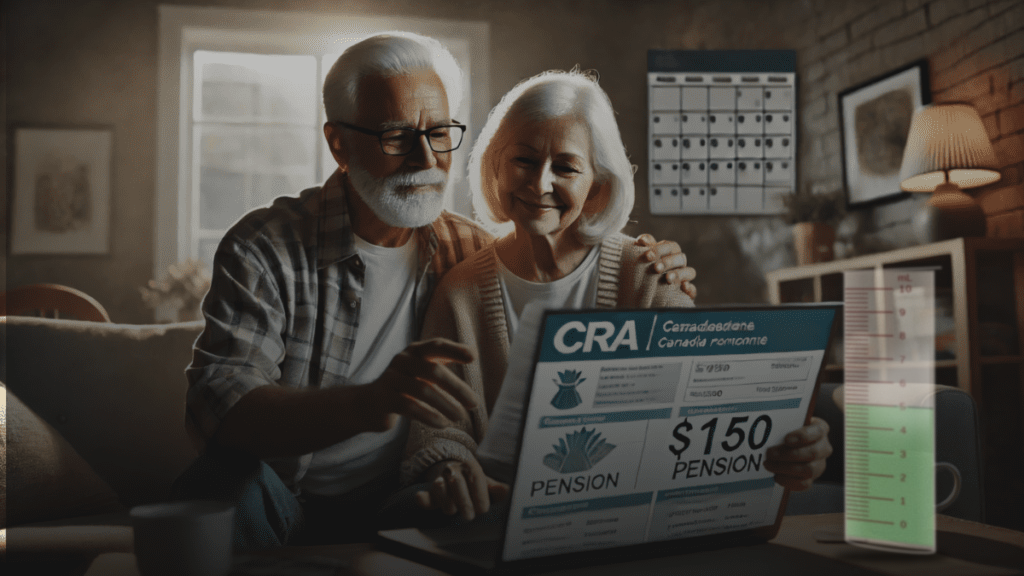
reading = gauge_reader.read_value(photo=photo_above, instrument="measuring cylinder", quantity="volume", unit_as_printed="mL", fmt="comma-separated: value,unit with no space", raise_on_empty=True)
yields 5,mL
